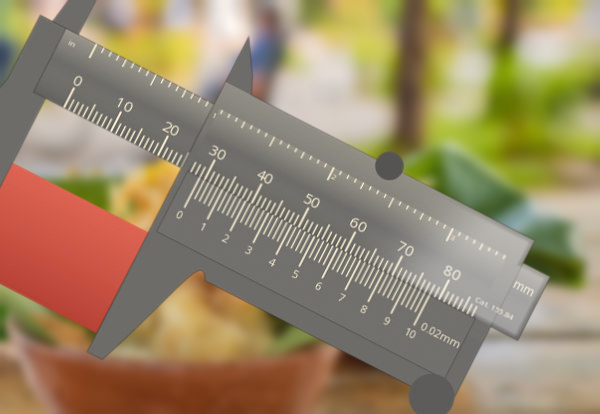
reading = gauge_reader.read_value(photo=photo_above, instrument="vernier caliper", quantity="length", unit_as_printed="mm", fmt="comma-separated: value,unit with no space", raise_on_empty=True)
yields 29.0,mm
